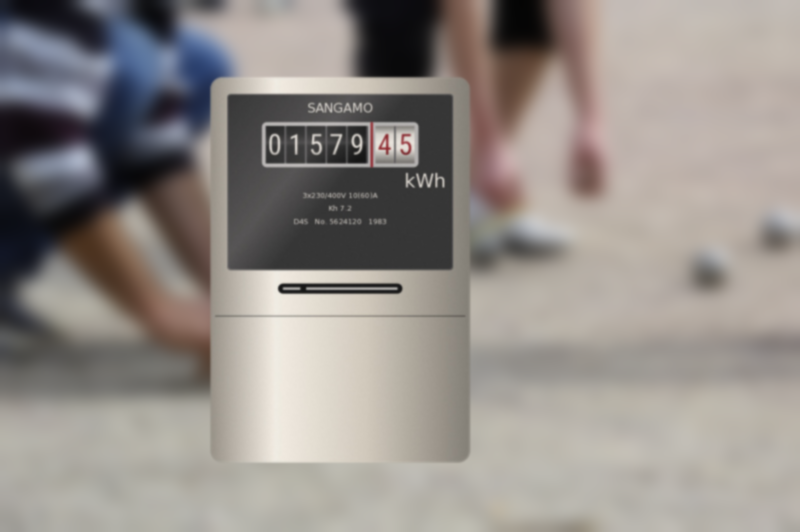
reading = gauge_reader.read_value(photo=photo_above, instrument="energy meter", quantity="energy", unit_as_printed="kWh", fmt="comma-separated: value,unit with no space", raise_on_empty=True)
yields 1579.45,kWh
